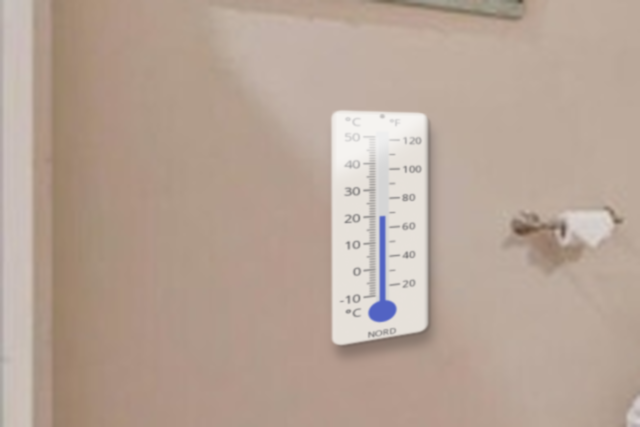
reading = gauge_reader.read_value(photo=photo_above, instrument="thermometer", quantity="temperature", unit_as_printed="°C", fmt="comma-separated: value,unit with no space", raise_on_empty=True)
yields 20,°C
